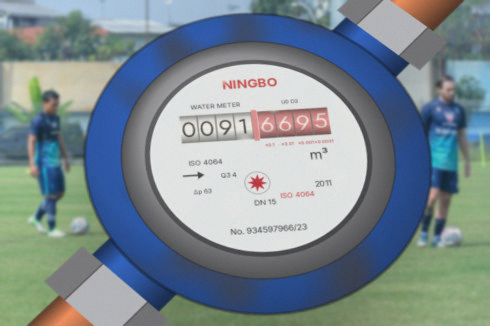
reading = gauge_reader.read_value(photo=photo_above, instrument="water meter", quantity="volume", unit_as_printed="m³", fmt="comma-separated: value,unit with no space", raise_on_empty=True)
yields 91.6695,m³
